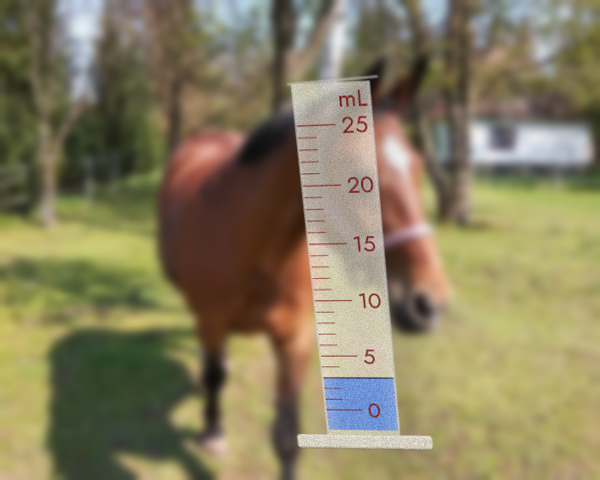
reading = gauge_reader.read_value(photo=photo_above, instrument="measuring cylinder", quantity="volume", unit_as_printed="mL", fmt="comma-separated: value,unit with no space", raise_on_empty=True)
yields 3,mL
